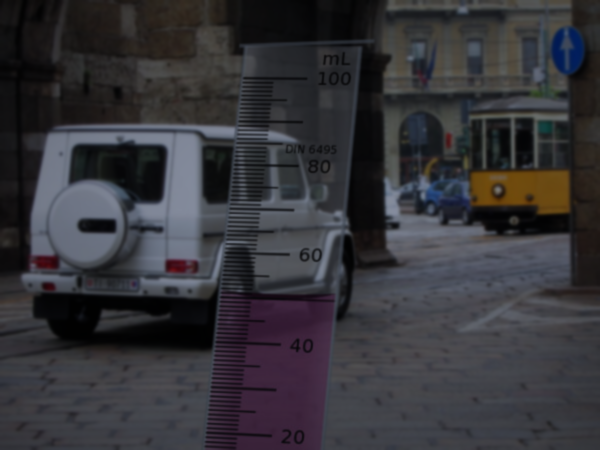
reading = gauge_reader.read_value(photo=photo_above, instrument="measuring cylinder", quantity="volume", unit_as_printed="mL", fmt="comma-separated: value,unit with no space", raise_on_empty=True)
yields 50,mL
